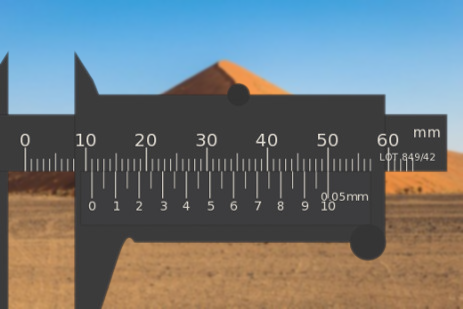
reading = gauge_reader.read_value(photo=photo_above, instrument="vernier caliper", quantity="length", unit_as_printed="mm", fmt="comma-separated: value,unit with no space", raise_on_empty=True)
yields 11.0,mm
